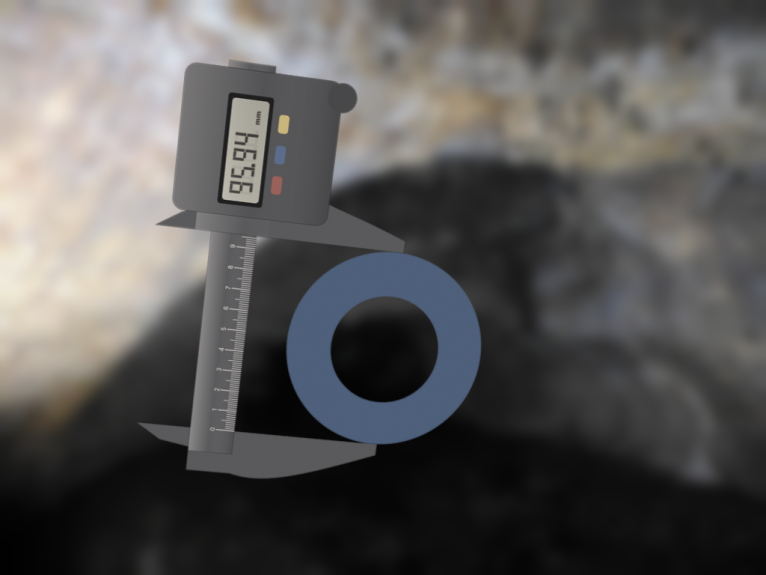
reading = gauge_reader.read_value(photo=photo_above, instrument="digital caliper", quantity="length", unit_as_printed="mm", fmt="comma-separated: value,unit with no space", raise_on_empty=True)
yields 95.94,mm
